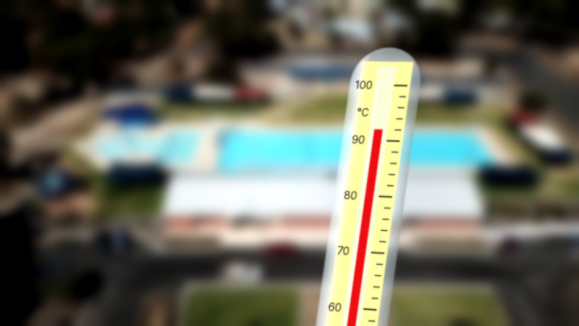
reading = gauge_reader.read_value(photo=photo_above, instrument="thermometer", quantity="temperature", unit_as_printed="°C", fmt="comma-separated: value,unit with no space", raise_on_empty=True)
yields 92,°C
